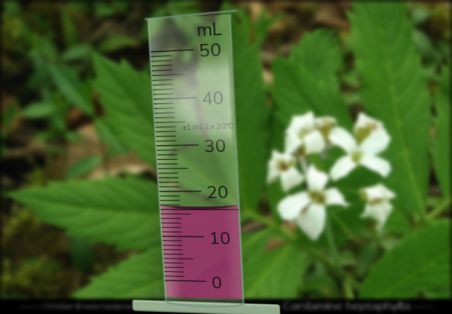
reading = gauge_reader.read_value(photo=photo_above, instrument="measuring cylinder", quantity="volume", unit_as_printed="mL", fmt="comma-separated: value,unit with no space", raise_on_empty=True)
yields 16,mL
